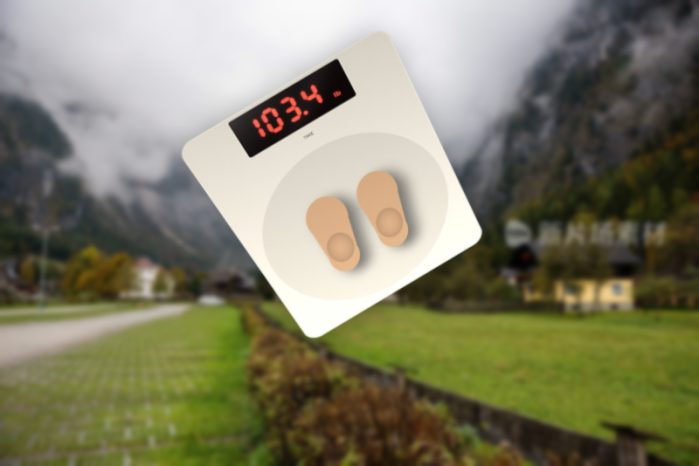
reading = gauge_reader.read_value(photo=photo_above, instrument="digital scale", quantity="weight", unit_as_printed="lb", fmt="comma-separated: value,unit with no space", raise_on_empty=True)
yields 103.4,lb
